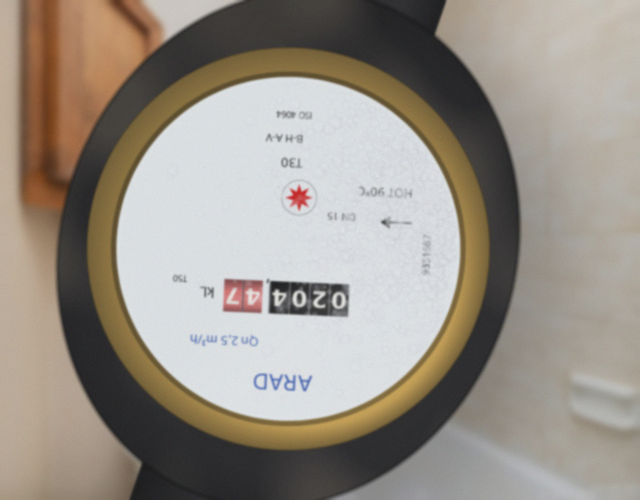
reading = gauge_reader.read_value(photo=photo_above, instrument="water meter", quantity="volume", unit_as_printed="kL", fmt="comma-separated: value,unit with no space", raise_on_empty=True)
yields 204.47,kL
